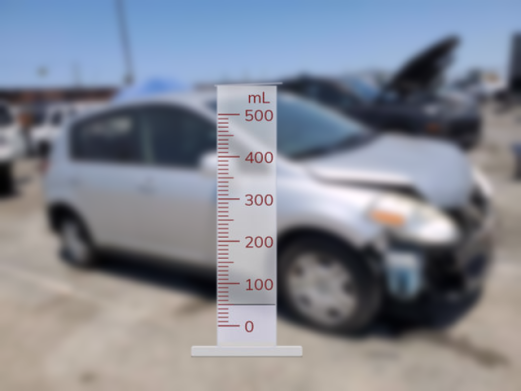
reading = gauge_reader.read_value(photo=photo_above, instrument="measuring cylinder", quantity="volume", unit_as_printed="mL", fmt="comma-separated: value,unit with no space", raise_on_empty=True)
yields 50,mL
